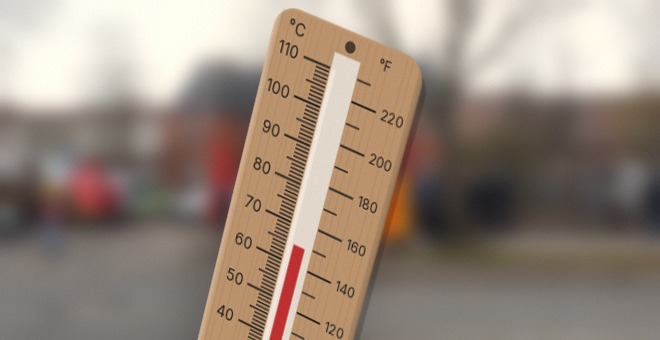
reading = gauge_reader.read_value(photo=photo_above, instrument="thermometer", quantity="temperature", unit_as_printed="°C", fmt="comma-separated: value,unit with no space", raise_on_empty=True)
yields 65,°C
